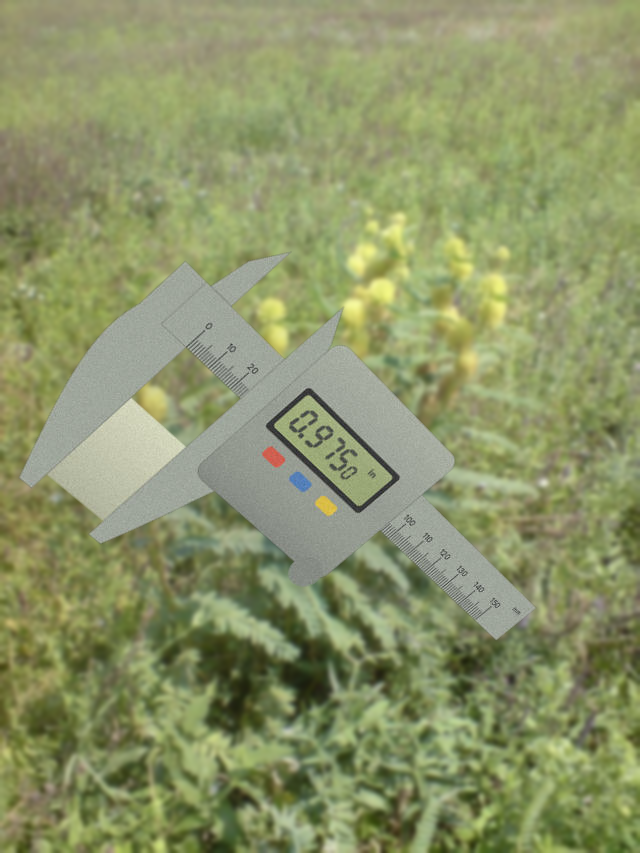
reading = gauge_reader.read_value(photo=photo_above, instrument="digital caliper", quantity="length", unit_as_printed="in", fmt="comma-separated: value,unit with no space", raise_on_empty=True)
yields 0.9750,in
